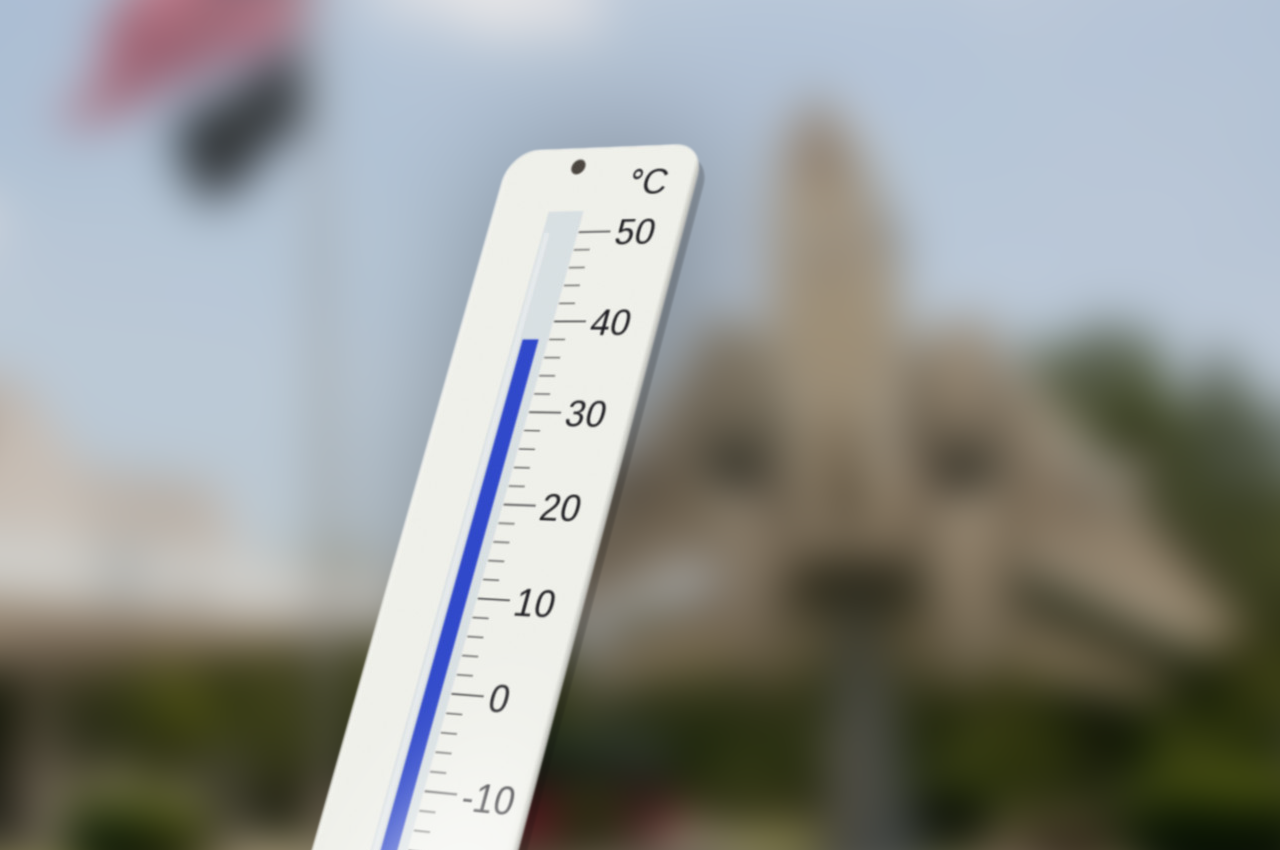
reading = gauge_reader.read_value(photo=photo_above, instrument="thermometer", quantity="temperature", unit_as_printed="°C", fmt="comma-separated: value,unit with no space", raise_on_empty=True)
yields 38,°C
